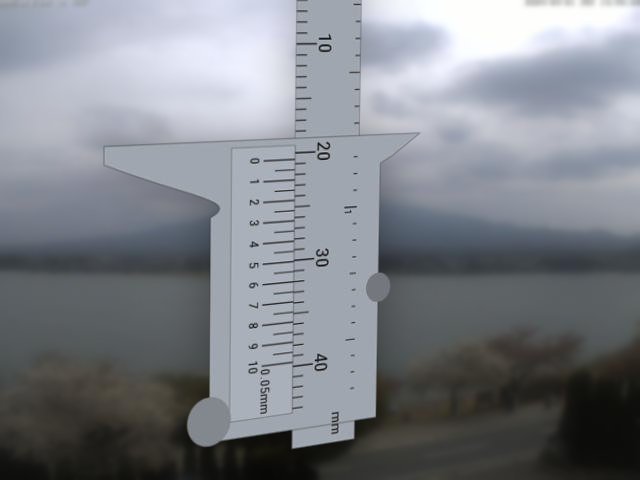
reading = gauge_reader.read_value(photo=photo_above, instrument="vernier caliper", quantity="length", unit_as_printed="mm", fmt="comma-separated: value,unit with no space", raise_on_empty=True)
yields 20.6,mm
